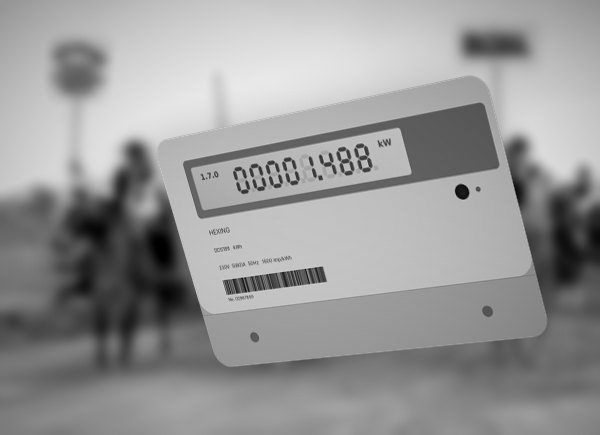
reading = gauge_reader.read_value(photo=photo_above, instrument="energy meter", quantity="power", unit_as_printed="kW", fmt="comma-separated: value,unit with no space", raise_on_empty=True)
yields 1.488,kW
